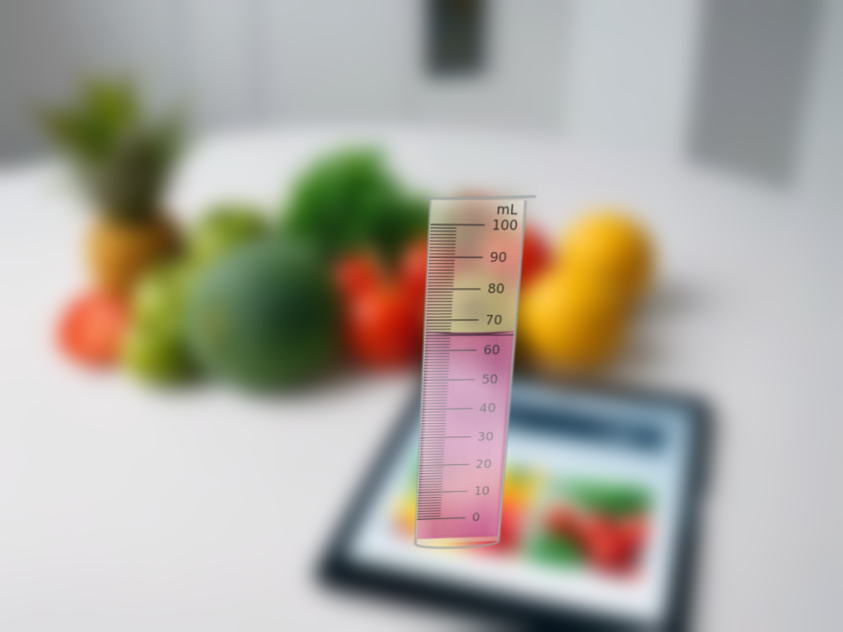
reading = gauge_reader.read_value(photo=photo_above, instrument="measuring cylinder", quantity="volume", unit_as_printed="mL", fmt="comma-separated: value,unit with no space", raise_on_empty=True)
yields 65,mL
